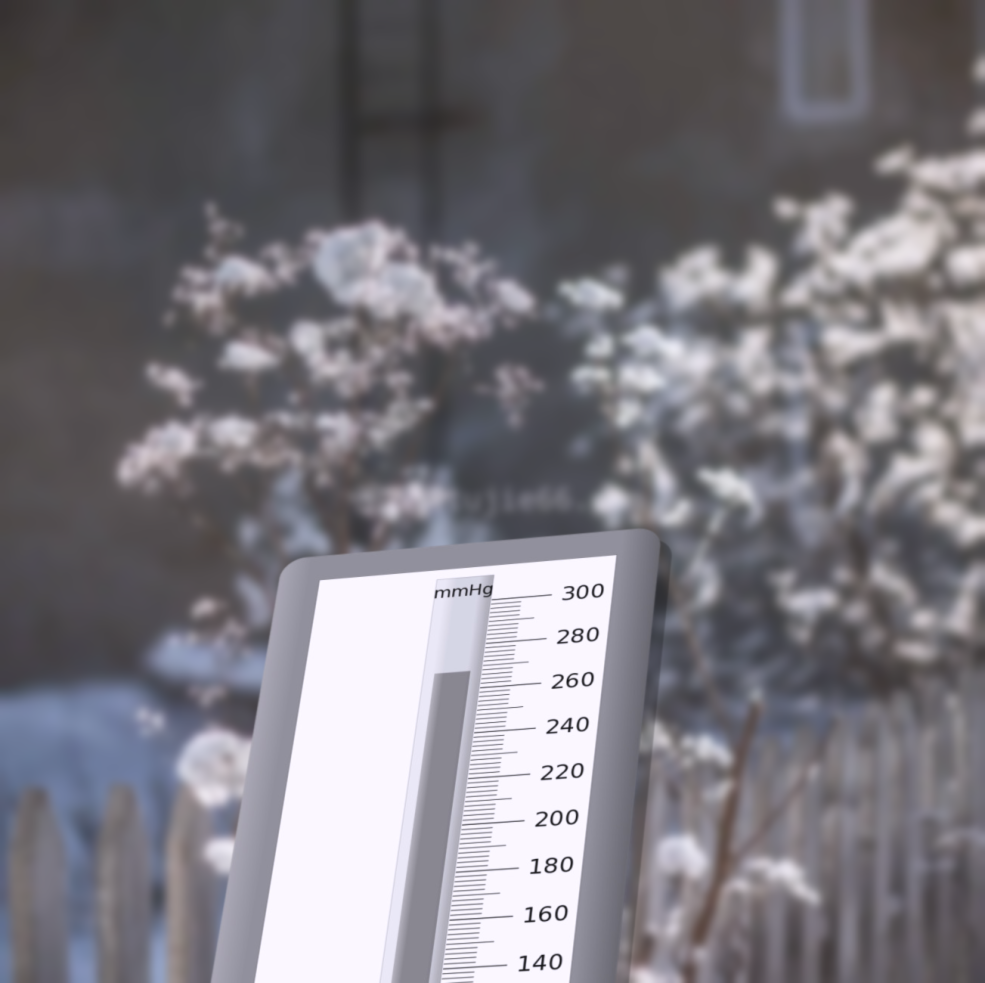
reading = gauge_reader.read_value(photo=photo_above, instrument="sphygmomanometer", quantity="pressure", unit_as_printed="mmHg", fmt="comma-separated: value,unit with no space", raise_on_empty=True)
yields 268,mmHg
